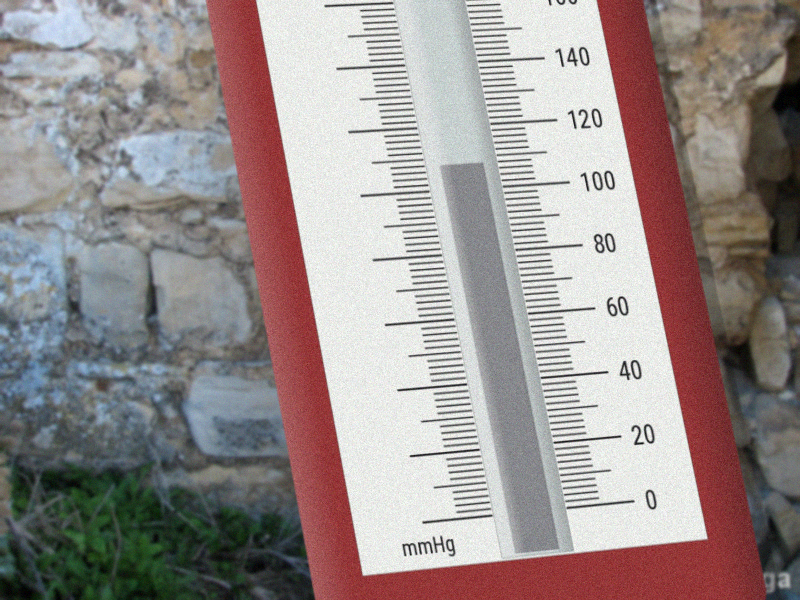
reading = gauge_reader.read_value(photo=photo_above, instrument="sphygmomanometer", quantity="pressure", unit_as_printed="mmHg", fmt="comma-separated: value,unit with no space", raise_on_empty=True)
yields 108,mmHg
